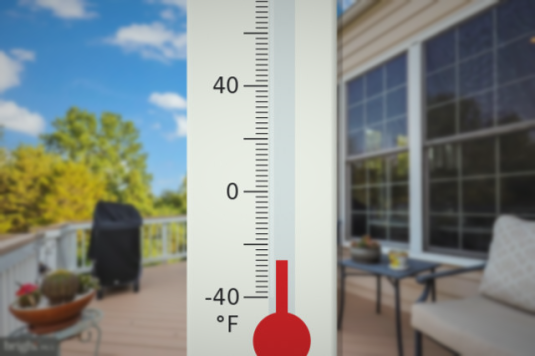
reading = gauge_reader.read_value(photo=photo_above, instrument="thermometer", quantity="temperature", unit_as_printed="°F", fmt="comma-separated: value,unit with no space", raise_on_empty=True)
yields -26,°F
